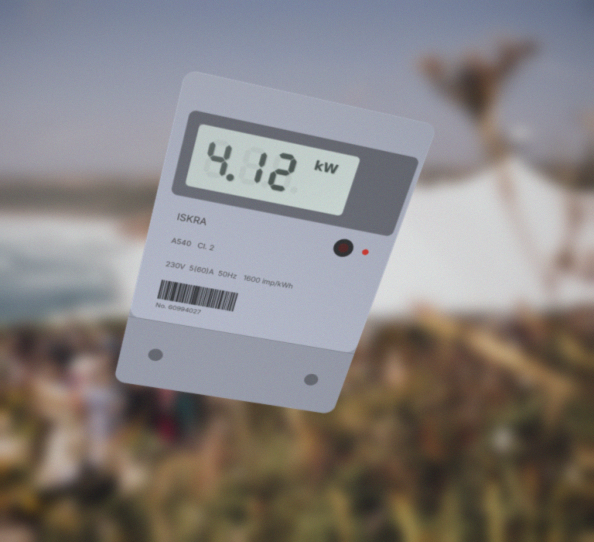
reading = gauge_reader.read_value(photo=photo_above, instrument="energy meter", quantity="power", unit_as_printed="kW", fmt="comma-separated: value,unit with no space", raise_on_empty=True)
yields 4.12,kW
